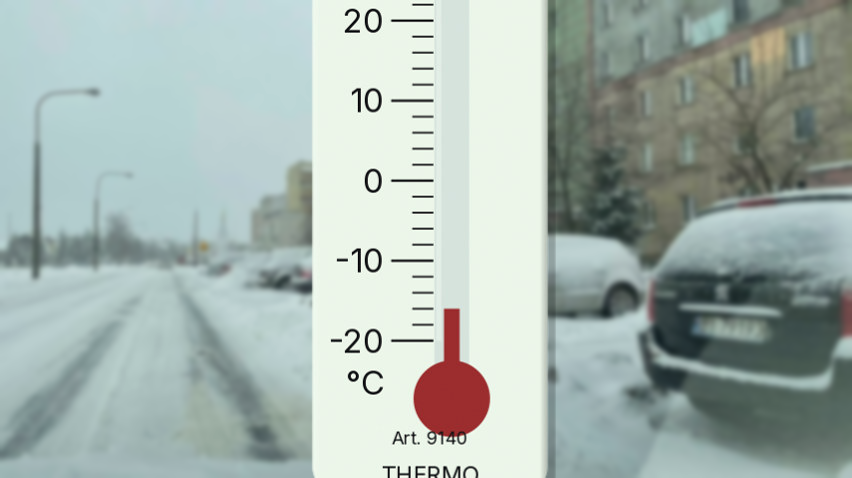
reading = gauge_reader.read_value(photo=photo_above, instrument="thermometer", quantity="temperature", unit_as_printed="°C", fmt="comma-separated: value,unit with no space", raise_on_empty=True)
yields -16,°C
